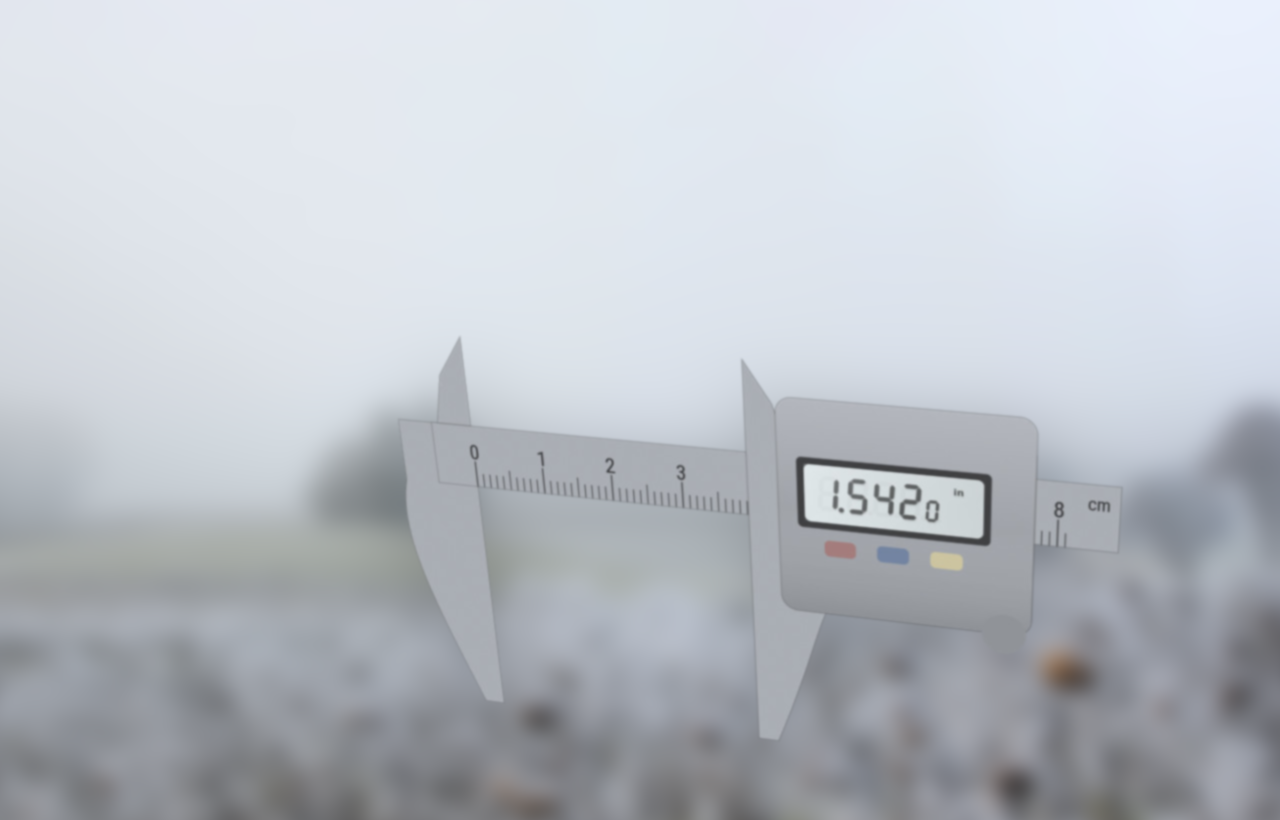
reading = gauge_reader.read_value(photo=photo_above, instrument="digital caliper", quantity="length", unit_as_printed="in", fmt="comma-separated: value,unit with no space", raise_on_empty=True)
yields 1.5420,in
